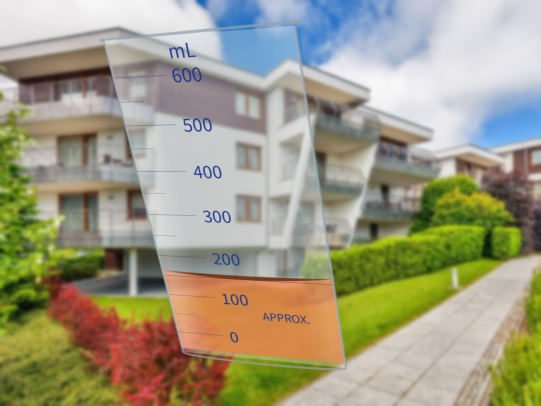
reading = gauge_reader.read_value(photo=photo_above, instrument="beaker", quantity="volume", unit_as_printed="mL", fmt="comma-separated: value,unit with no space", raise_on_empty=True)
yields 150,mL
